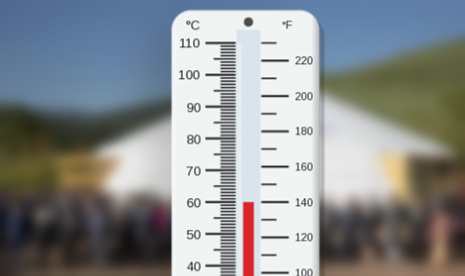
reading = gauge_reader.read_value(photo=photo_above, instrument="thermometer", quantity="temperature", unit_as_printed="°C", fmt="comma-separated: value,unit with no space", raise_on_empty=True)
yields 60,°C
